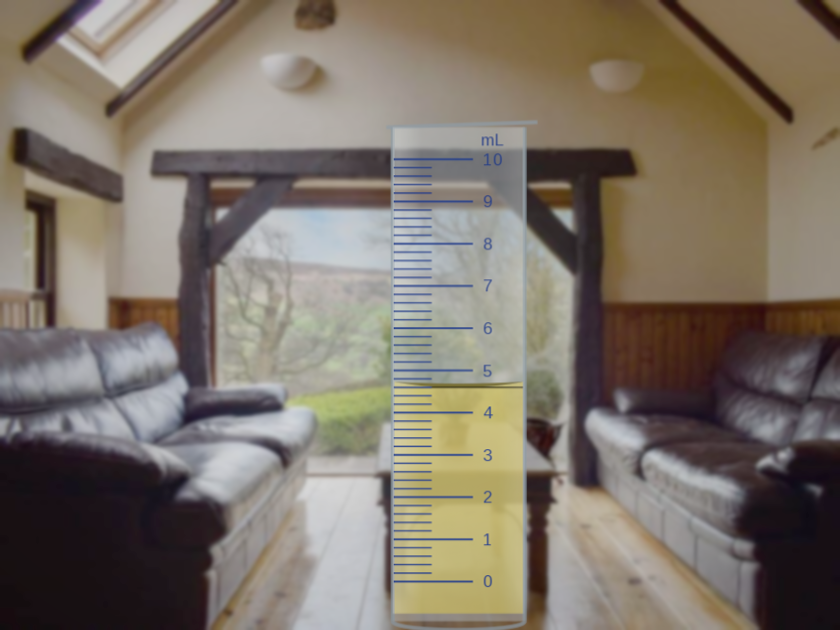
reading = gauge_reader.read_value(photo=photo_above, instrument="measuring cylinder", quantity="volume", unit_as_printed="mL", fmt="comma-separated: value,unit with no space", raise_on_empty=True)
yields 4.6,mL
